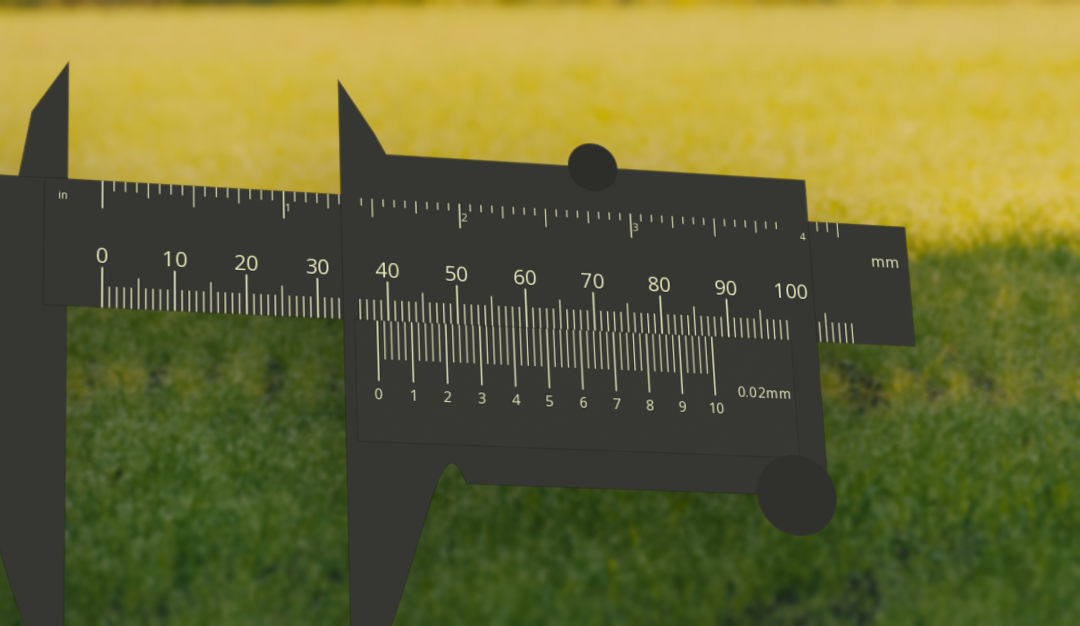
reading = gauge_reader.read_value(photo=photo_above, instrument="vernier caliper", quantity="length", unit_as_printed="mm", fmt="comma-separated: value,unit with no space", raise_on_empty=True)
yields 38.4,mm
